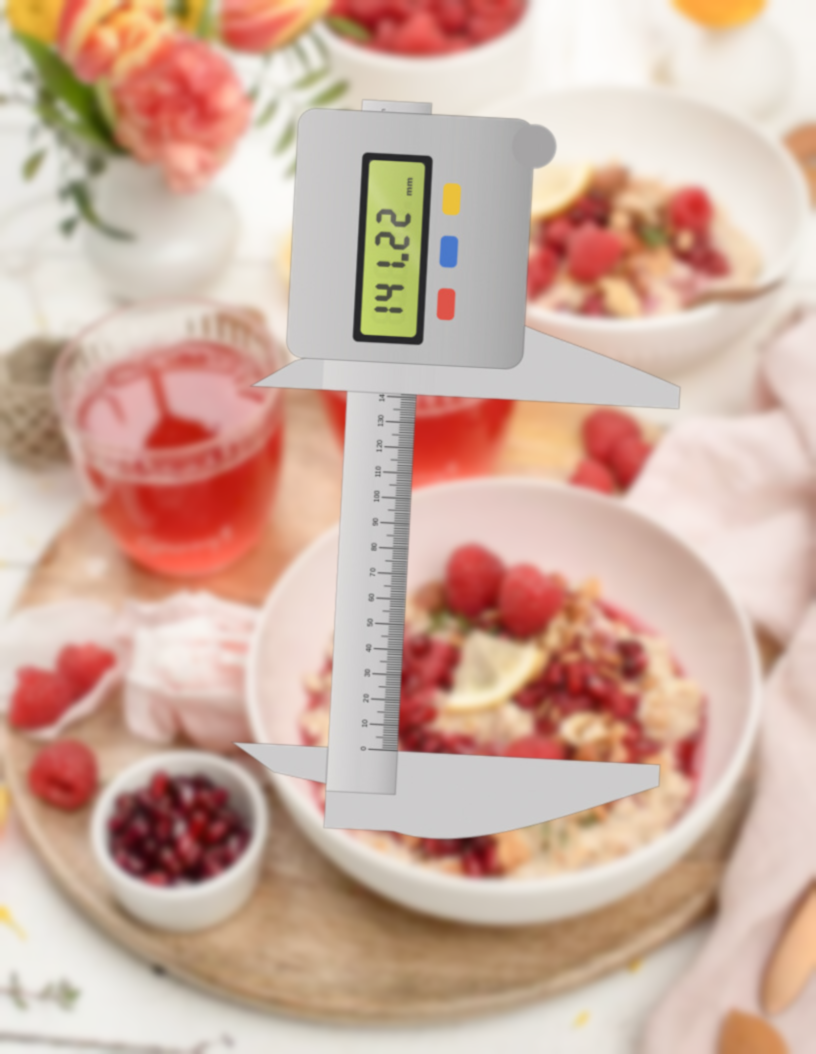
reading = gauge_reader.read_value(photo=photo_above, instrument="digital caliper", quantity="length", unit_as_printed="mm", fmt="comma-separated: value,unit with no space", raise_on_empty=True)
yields 141.22,mm
